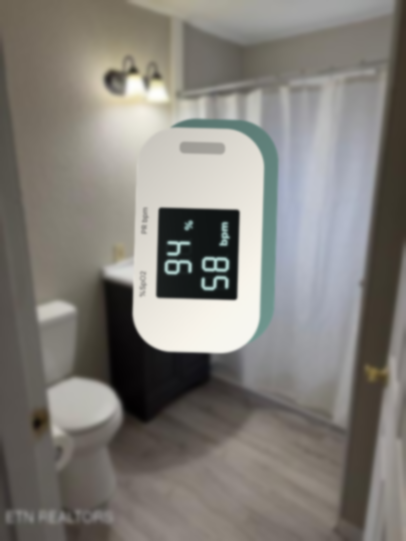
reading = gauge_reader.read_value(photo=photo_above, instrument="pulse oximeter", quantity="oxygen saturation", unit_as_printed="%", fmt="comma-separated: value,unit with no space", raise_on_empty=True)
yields 94,%
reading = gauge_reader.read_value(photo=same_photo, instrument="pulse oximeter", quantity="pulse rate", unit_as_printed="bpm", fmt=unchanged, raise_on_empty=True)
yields 58,bpm
